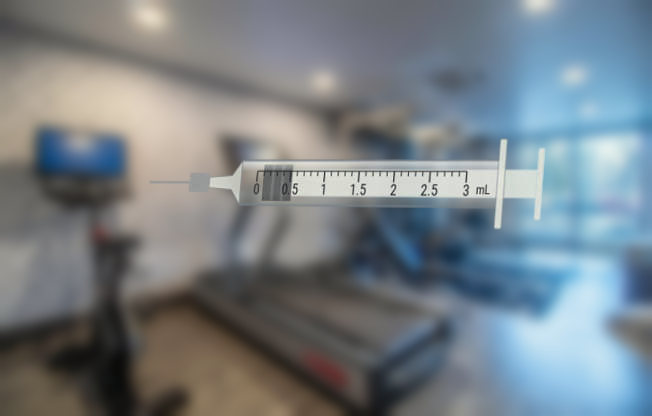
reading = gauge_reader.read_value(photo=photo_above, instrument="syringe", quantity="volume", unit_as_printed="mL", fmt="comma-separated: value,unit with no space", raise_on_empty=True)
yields 0.1,mL
